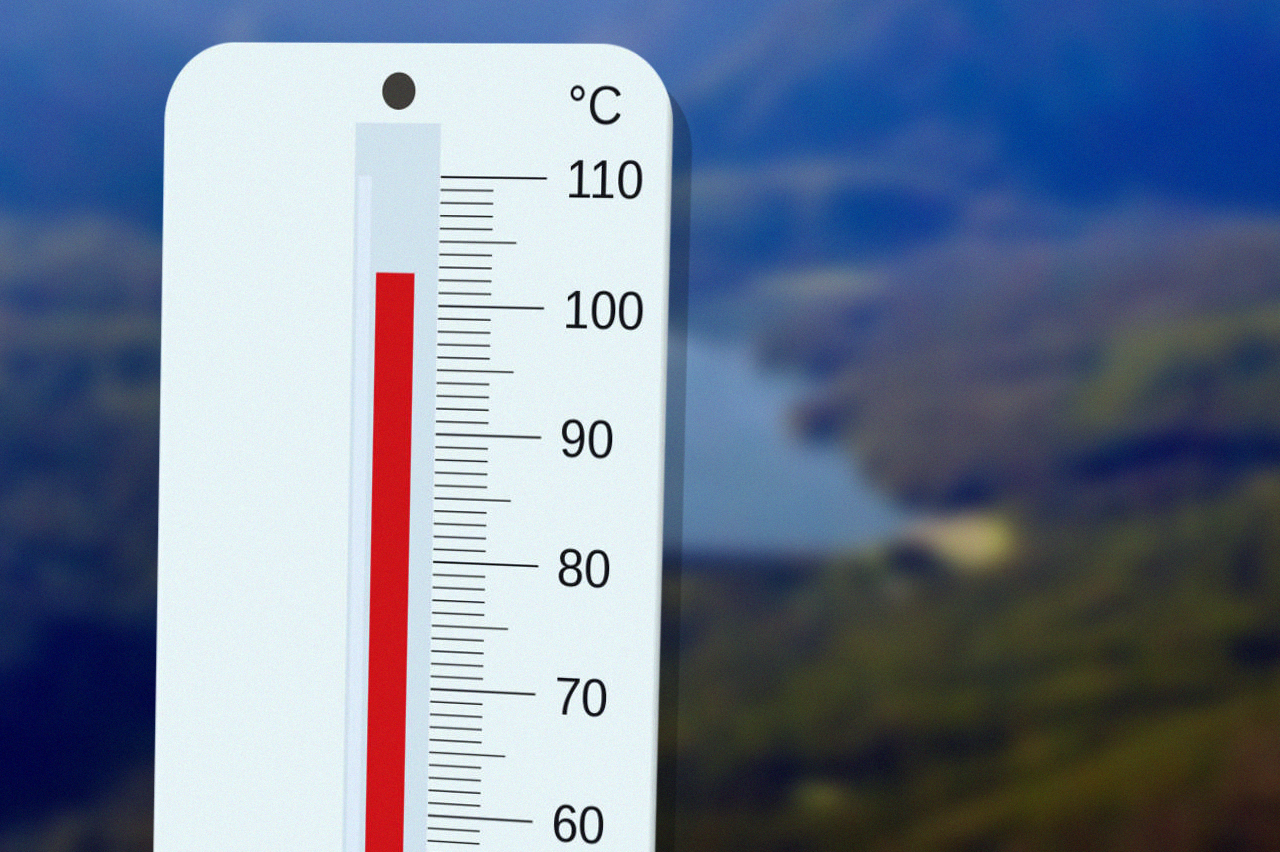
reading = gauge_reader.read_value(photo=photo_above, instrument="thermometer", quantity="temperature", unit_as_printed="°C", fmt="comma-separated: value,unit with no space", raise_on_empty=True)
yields 102.5,°C
